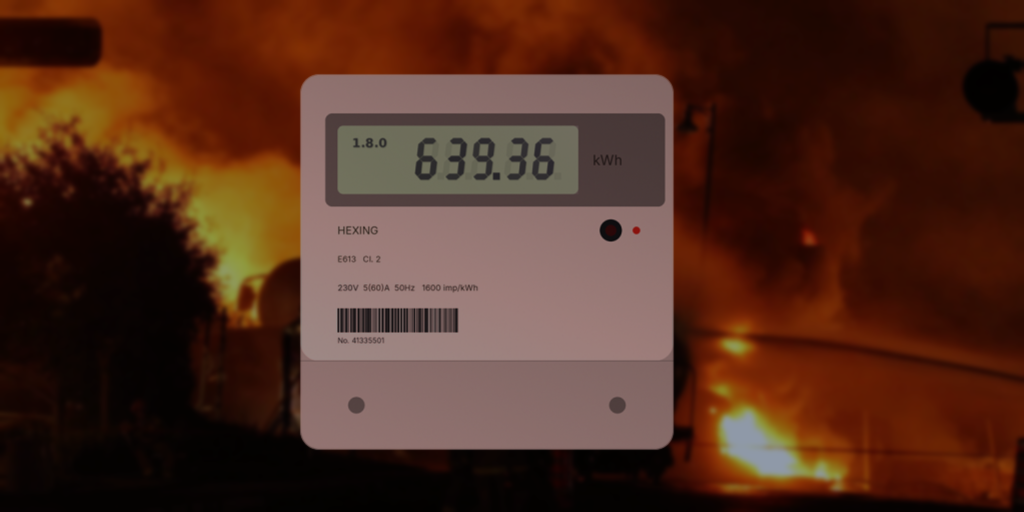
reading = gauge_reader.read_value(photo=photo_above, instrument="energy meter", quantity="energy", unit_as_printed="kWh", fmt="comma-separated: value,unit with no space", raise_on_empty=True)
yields 639.36,kWh
